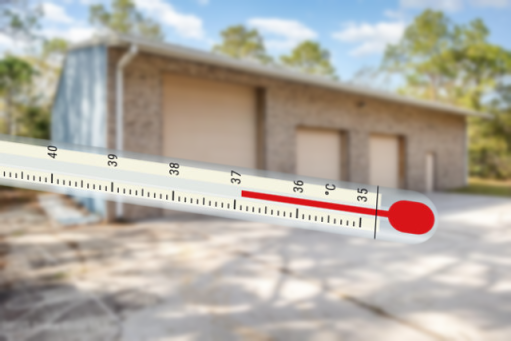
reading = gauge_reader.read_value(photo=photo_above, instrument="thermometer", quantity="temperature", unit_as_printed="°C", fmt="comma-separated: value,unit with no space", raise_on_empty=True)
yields 36.9,°C
